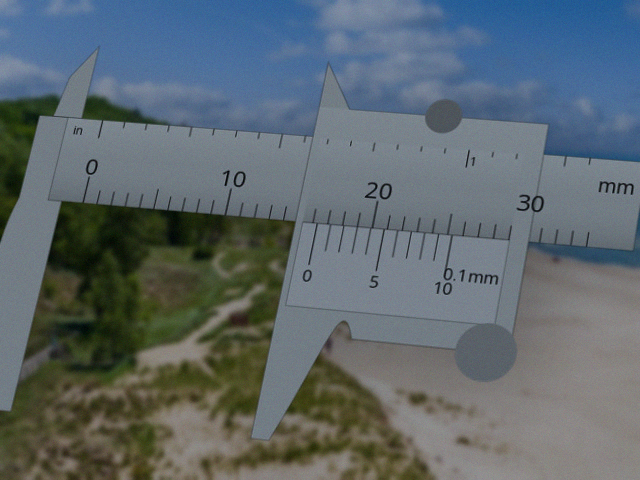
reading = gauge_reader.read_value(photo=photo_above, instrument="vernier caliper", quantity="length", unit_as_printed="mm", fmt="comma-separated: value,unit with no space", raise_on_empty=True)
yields 16.3,mm
